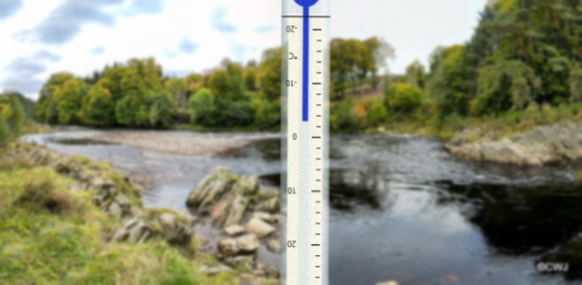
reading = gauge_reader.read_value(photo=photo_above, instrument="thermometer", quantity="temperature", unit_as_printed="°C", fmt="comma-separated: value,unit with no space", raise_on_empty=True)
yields -3,°C
